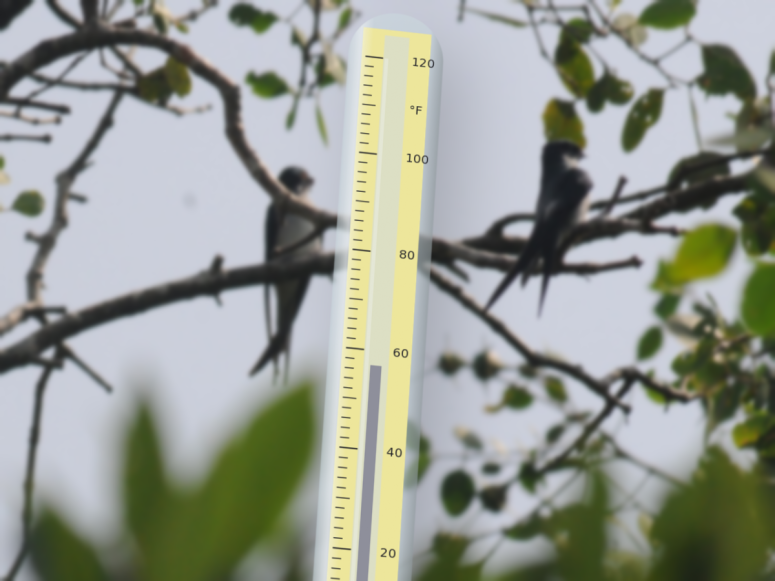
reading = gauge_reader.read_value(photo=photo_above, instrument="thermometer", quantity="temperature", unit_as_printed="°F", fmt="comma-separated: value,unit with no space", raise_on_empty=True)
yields 57,°F
